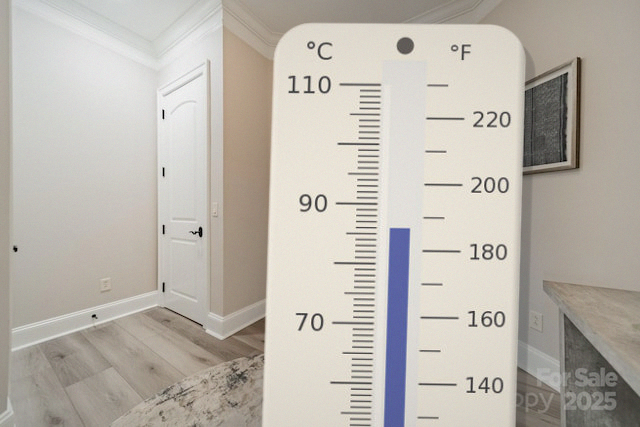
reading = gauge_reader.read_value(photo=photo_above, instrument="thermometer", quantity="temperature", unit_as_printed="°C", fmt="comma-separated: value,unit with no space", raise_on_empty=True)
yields 86,°C
